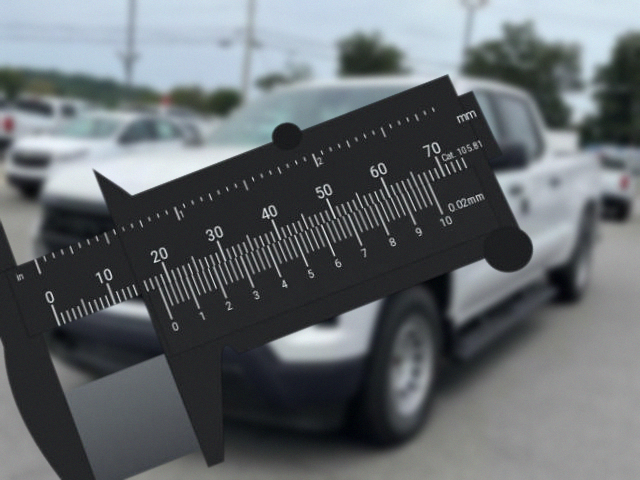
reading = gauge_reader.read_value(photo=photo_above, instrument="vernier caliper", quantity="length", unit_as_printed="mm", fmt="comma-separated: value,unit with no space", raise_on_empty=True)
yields 18.0,mm
